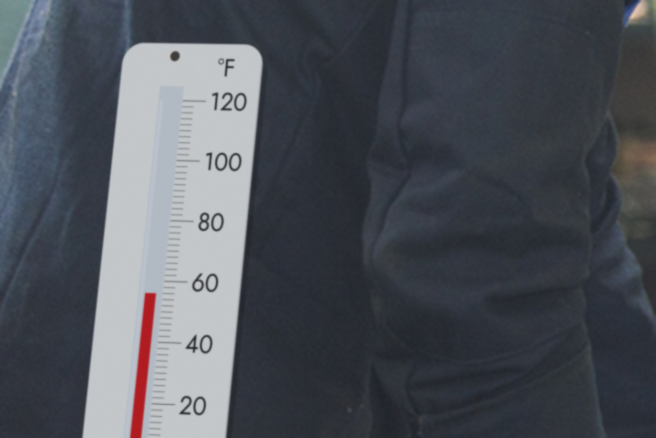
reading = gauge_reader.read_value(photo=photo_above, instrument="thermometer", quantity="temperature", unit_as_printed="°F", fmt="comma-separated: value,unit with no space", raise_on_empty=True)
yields 56,°F
